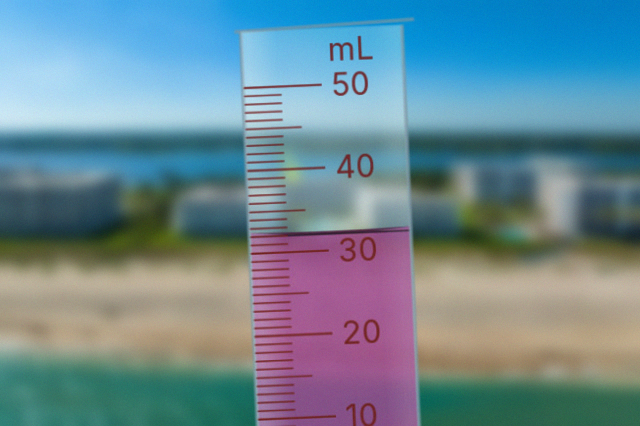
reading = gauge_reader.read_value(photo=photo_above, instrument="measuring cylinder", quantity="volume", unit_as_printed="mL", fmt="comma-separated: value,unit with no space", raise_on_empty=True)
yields 32,mL
